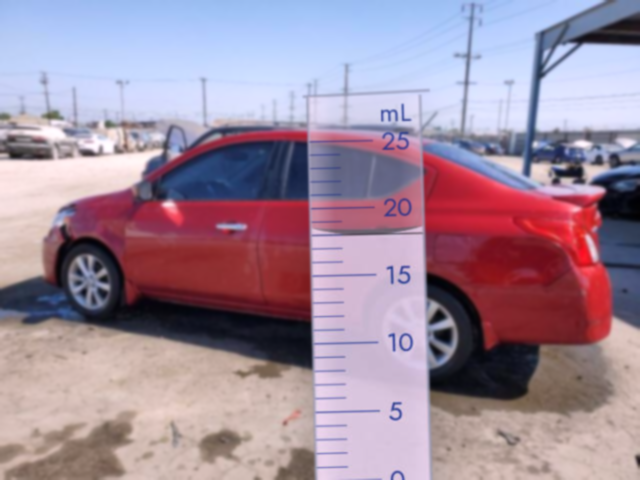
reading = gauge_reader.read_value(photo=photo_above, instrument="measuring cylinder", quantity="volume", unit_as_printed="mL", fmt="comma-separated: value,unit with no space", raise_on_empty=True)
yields 18,mL
